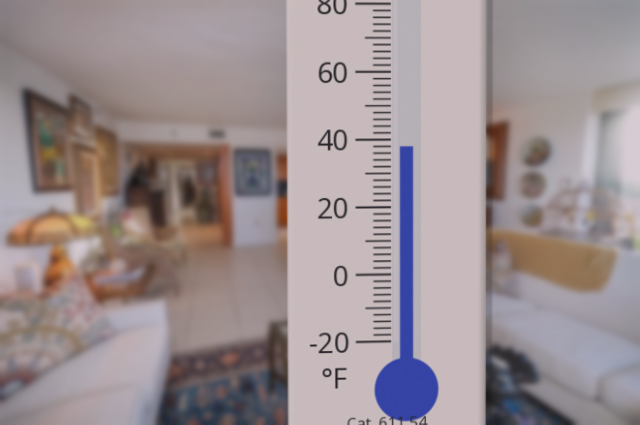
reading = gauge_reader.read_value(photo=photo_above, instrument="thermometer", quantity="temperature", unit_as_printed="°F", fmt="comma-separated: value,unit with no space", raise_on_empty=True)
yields 38,°F
